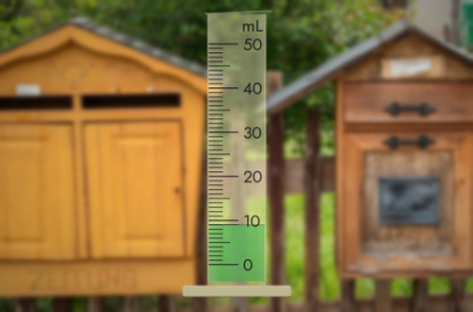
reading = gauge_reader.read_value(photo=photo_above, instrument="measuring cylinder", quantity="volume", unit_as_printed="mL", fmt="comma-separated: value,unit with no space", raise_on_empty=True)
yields 9,mL
